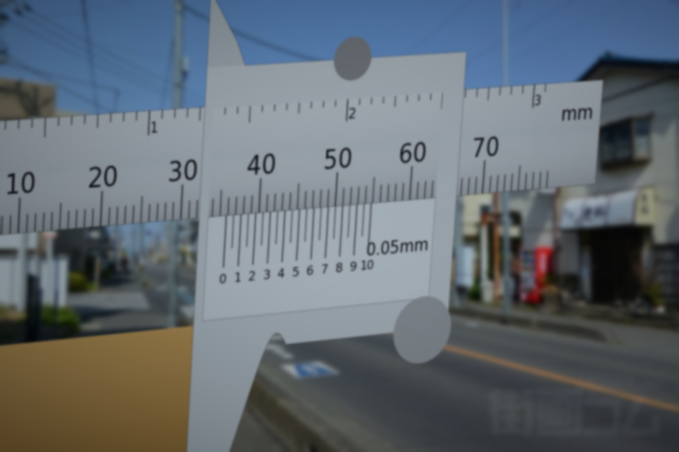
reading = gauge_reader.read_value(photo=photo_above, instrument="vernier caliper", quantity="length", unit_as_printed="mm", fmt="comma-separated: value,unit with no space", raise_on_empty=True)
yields 35.8,mm
